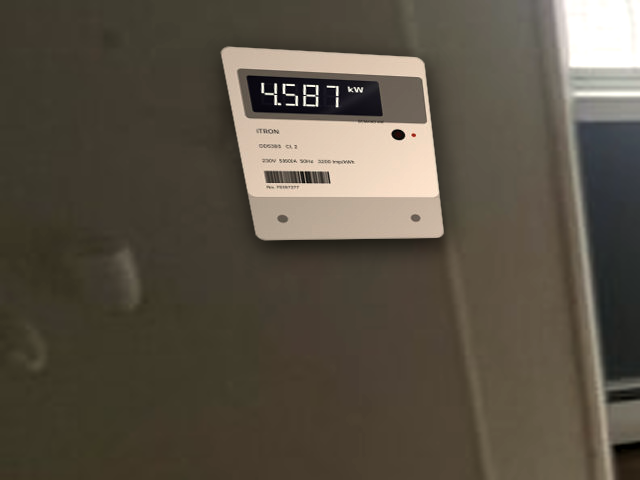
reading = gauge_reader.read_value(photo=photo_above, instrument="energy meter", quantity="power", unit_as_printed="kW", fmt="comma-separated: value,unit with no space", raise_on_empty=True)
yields 4.587,kW
